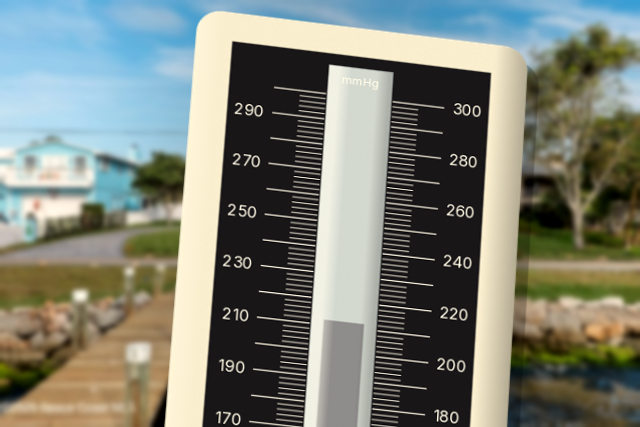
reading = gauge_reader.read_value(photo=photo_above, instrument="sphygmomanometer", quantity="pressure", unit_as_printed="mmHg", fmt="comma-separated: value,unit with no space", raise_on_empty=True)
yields 212,mmHg
